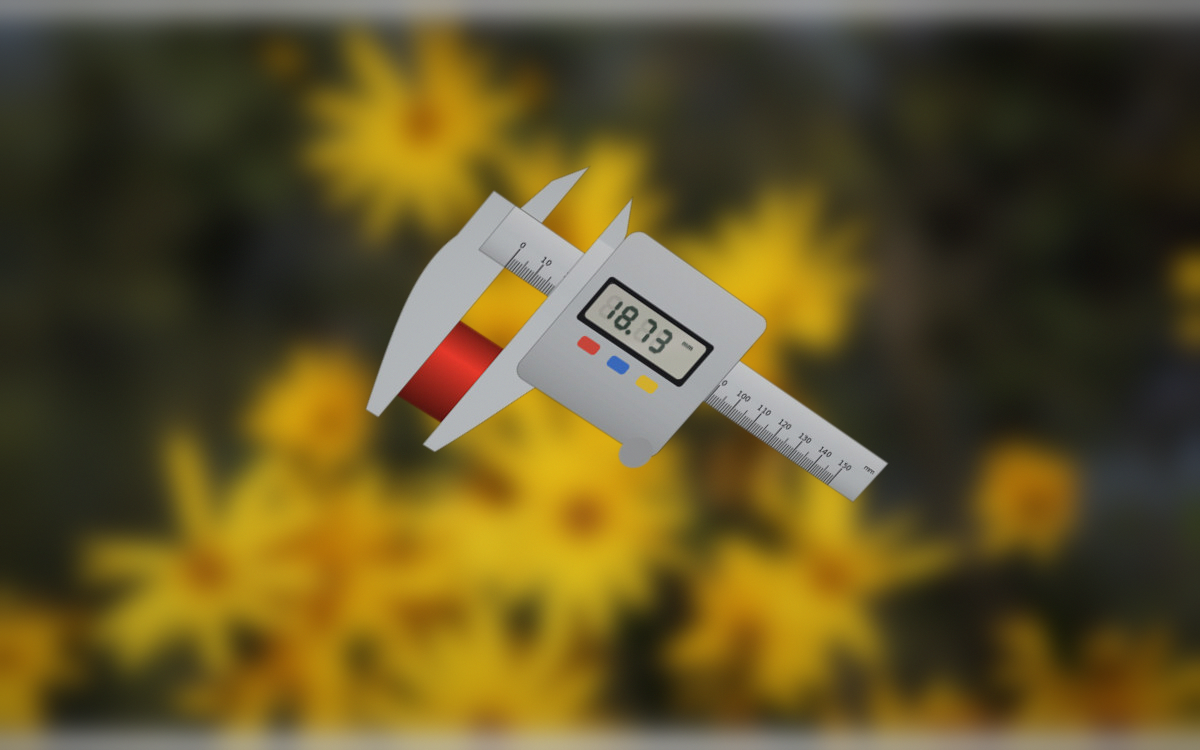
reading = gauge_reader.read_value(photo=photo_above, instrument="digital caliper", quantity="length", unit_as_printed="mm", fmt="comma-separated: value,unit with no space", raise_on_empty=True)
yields 18.73,mm
